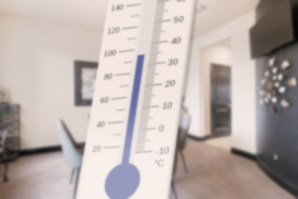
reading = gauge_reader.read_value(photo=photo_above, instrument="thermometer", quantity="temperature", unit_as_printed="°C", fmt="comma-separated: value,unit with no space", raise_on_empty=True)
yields 35,°C
